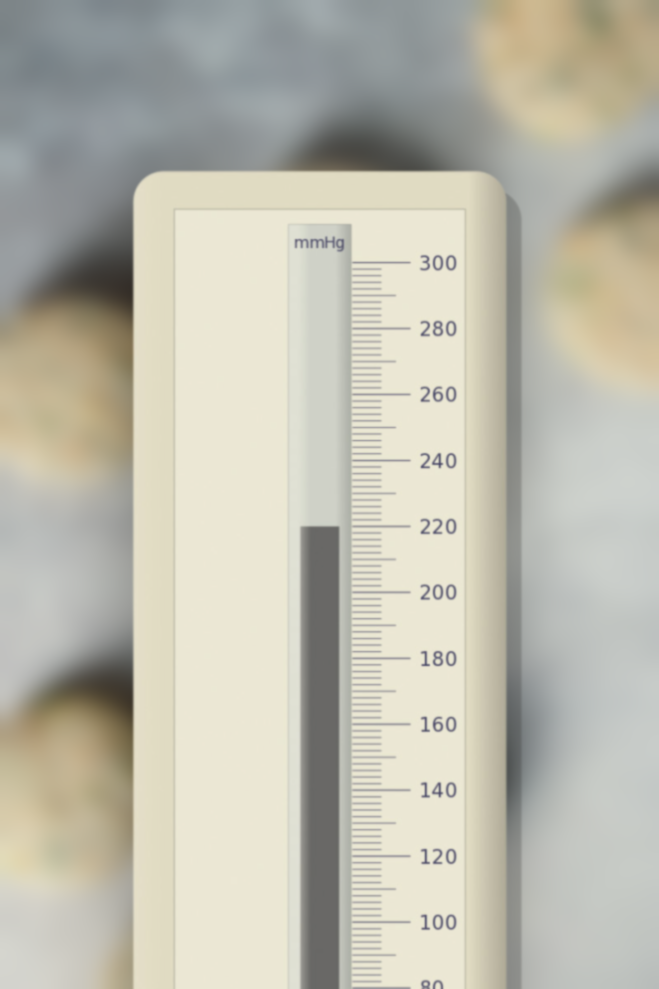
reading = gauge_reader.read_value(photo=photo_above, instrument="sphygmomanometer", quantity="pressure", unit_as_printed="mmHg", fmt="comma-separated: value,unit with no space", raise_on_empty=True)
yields 220,mmHg
